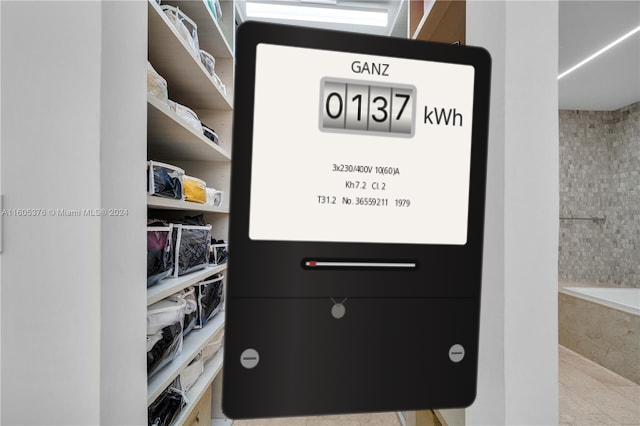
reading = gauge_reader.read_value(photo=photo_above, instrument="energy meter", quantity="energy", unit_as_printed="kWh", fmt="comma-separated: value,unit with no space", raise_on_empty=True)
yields 137,kWh
